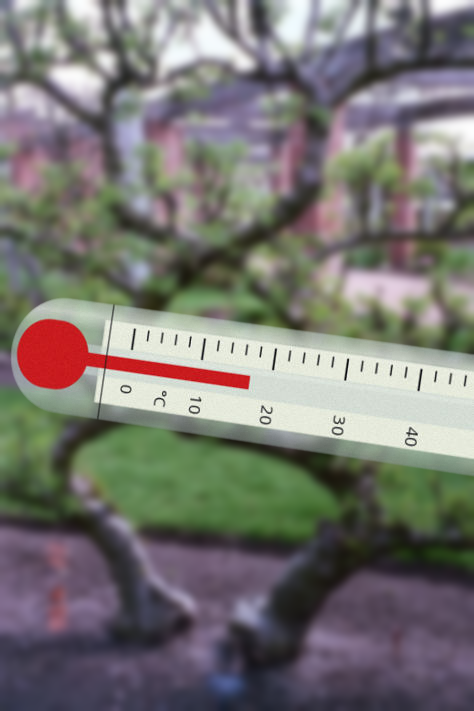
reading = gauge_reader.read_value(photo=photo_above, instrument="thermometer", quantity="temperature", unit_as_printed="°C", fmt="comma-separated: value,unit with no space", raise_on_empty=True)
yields 17,°C
